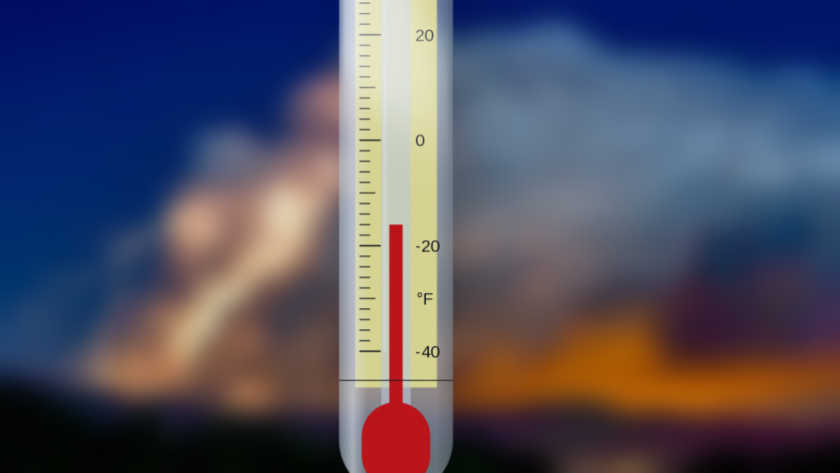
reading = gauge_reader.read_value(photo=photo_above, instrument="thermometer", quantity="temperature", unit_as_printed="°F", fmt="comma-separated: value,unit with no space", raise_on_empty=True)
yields -16,°F
